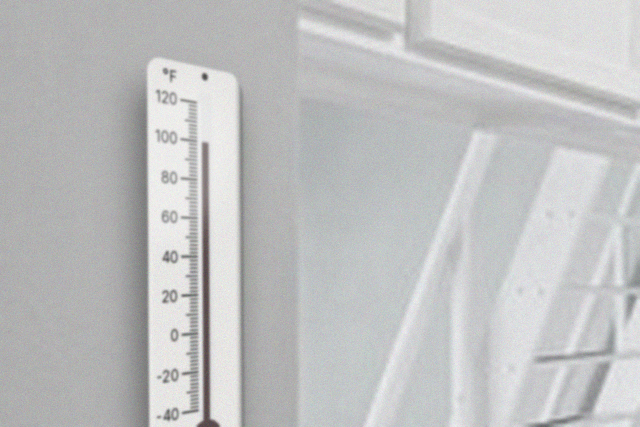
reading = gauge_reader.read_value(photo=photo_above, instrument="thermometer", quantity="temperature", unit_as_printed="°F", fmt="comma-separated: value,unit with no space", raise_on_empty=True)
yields 100,°F
